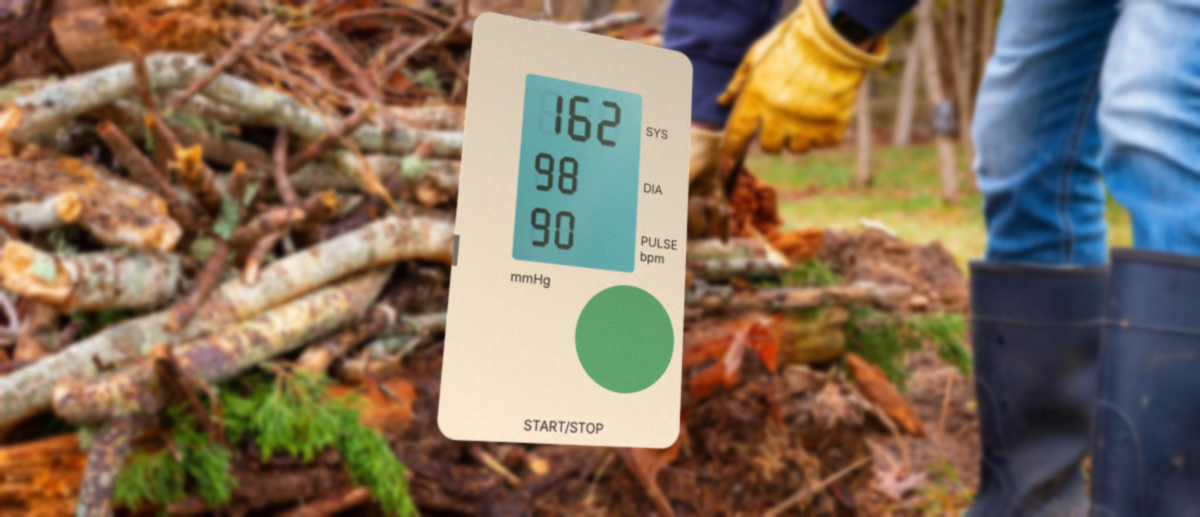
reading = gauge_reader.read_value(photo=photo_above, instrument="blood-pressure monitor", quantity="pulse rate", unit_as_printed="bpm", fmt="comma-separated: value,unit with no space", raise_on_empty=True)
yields 90,bpm
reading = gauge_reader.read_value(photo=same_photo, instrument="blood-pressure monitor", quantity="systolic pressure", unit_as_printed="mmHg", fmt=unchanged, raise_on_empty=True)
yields 162,mmHg
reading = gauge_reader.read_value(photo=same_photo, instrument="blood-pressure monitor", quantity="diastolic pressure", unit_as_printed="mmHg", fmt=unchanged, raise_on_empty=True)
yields 98,mmHg
